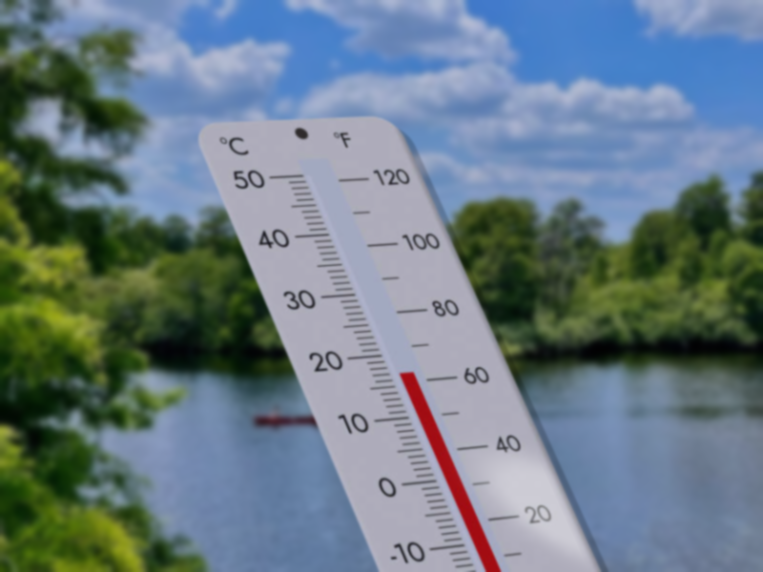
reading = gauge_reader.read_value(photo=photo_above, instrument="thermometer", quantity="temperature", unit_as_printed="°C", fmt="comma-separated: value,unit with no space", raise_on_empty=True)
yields 17,°C
